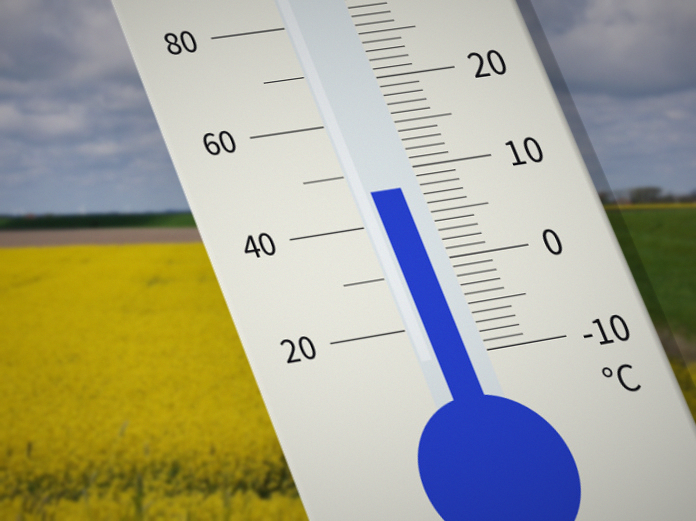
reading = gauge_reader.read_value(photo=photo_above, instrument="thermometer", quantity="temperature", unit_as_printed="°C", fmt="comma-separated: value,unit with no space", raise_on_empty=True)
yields 8,°C
